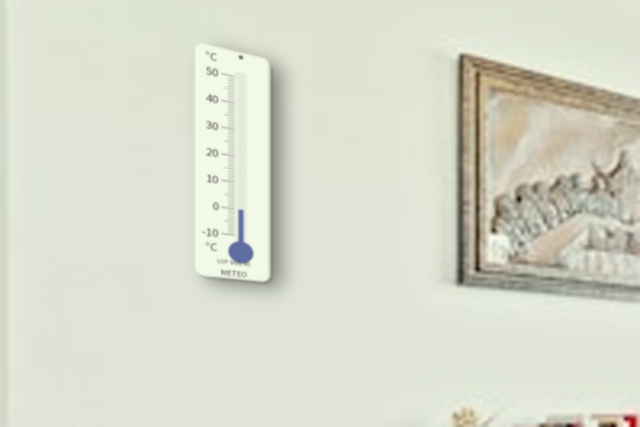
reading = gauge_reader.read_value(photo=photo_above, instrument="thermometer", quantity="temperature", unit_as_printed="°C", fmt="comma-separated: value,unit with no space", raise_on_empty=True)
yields 0,°C
